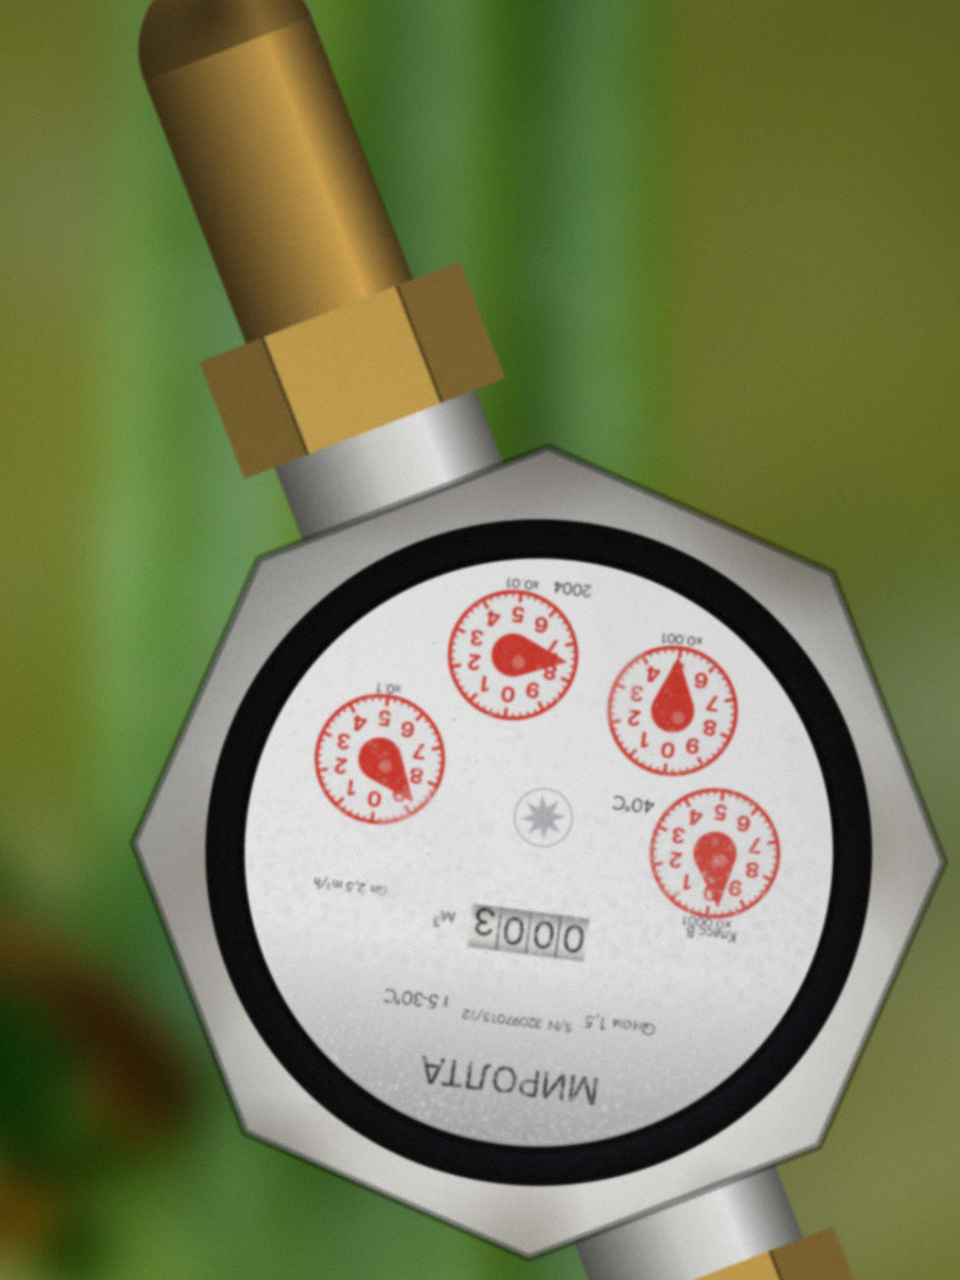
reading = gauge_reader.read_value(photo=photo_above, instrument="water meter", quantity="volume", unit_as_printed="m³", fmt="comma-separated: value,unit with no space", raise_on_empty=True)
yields 2.8749,m³
